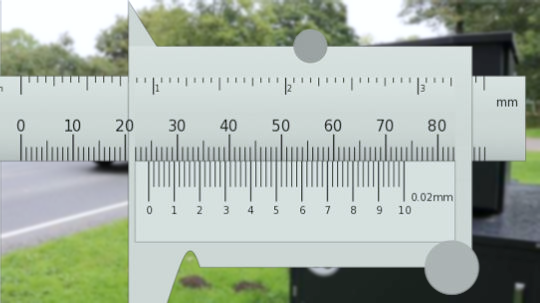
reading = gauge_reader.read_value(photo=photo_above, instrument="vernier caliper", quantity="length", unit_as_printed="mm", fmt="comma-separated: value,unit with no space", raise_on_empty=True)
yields 24.5,mm
